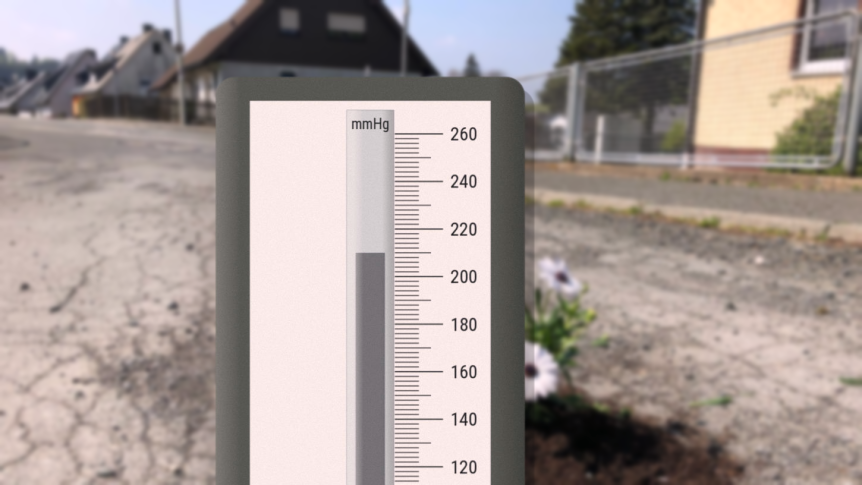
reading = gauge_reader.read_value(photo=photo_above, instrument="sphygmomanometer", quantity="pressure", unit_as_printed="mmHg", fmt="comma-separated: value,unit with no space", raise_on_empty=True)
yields 210,mmHg
